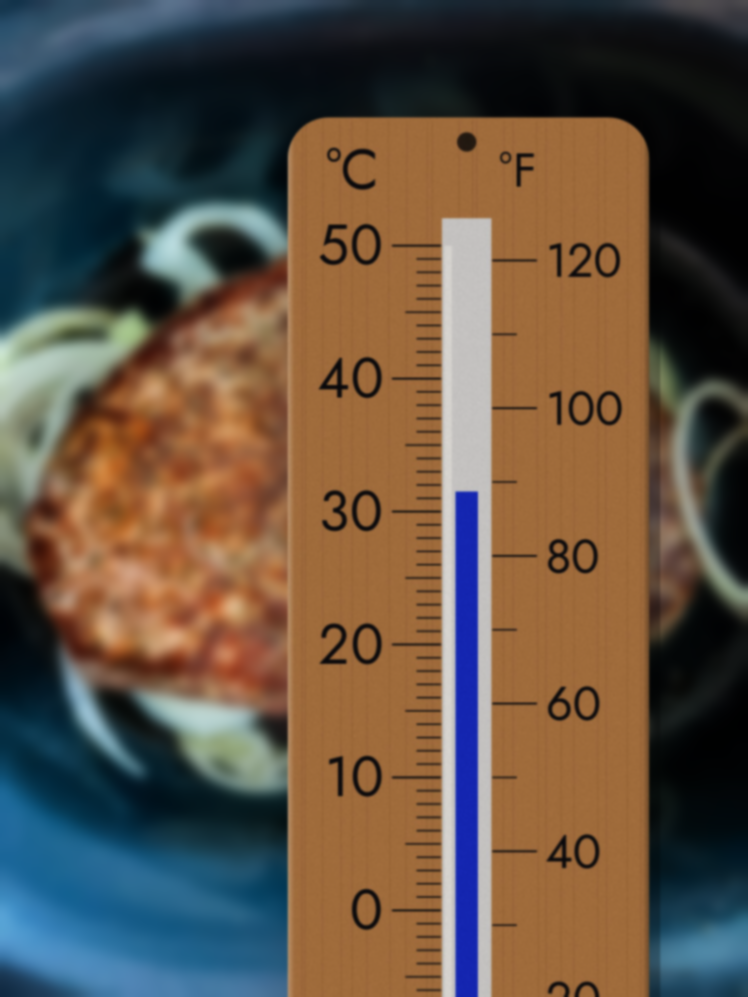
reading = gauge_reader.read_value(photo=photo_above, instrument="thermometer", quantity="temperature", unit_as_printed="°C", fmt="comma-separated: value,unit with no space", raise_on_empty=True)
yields 31.5,°C
